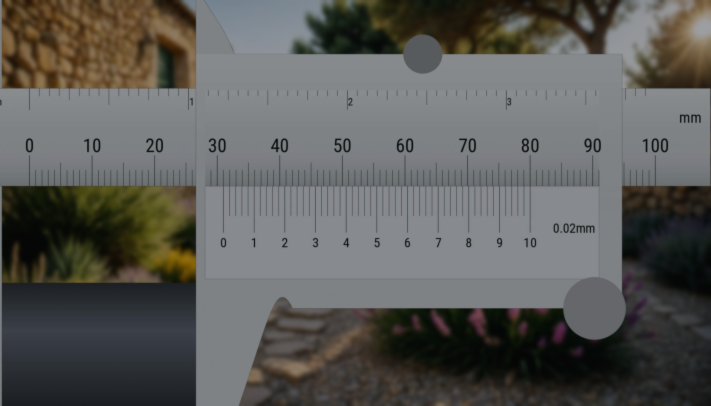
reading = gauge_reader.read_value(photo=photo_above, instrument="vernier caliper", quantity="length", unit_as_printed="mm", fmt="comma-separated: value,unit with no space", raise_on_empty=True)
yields 31.0,mm
